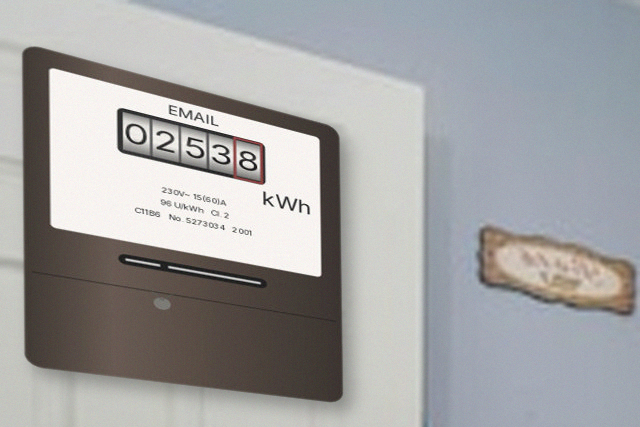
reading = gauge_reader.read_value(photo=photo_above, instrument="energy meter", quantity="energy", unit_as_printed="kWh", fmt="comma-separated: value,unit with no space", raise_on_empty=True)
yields 253.8,kWh
